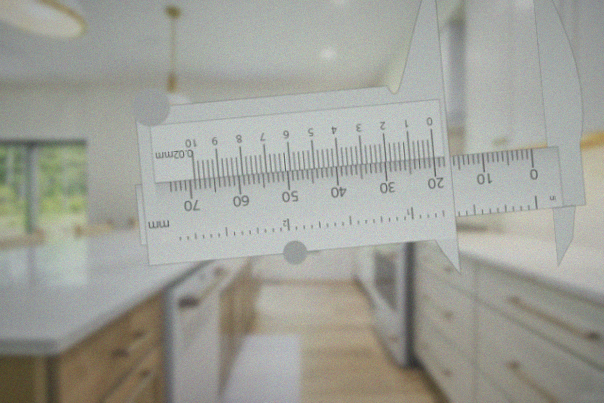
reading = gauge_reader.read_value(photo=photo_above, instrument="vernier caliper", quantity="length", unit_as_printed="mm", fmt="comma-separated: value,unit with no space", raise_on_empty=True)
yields 20.0,mm
